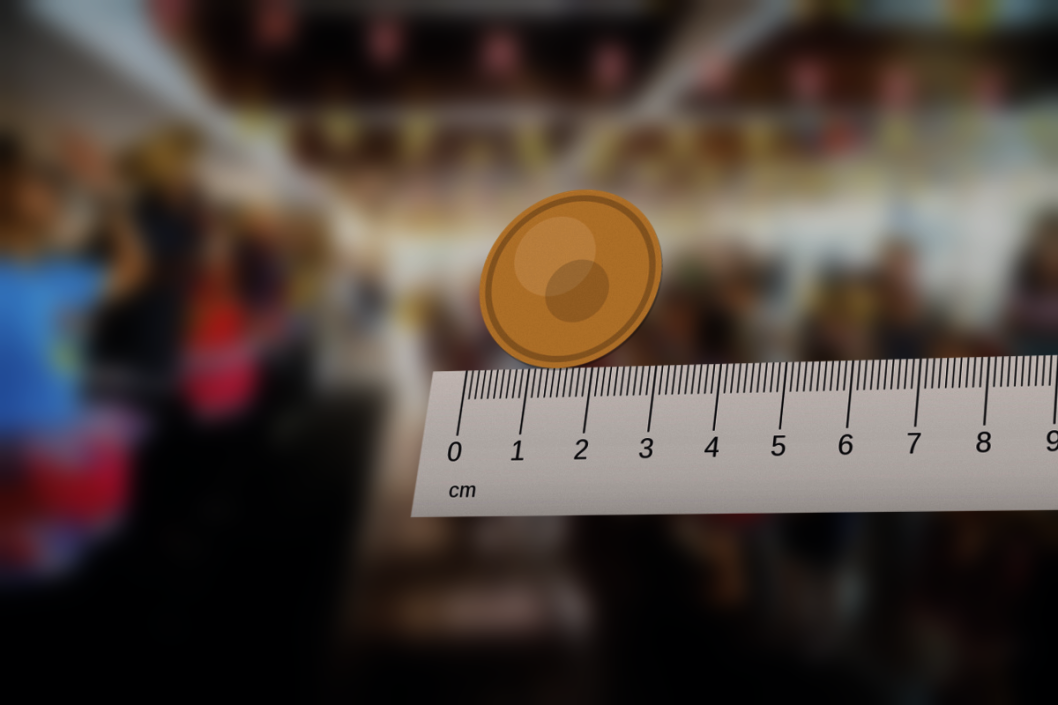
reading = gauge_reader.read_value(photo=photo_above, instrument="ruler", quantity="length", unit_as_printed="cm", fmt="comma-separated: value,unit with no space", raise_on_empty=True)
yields 2.9,cm
